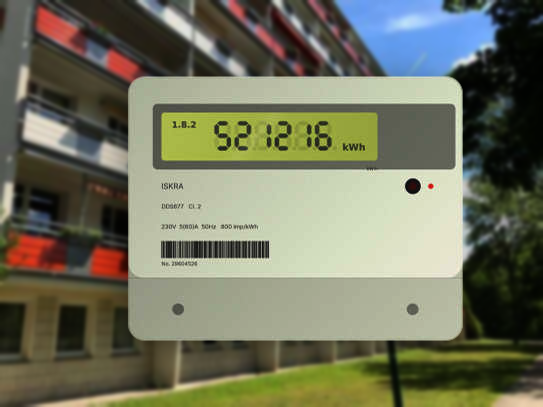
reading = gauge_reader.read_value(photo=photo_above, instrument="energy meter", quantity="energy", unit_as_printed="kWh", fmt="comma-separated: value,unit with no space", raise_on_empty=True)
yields 521216,kWh
